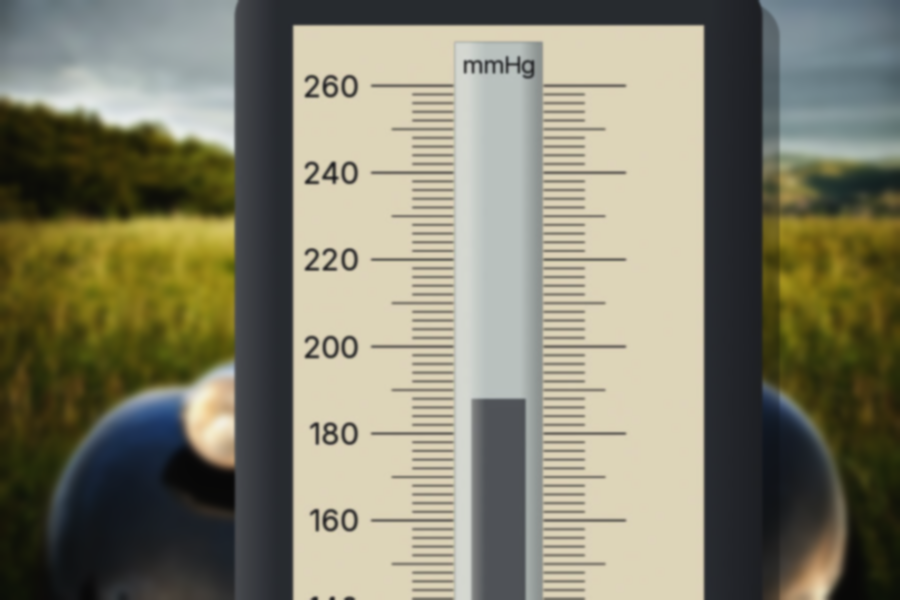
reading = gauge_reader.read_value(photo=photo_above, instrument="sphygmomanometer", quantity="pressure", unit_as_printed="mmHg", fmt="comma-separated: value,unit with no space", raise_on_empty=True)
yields 188,mmHg
